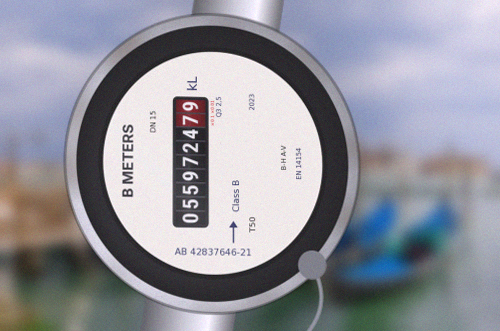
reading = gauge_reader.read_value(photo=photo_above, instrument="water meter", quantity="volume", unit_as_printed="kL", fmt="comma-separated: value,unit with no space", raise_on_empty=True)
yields 559724.79,kL
